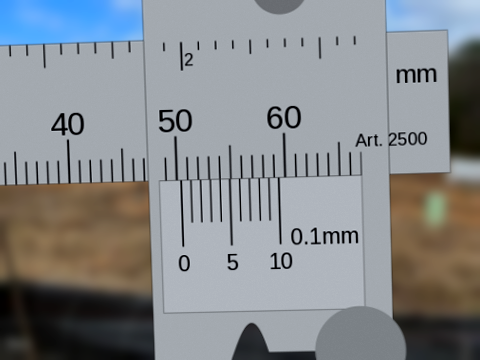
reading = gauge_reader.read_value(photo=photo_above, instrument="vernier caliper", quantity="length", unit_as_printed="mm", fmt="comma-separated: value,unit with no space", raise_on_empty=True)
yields 50.4,mm
